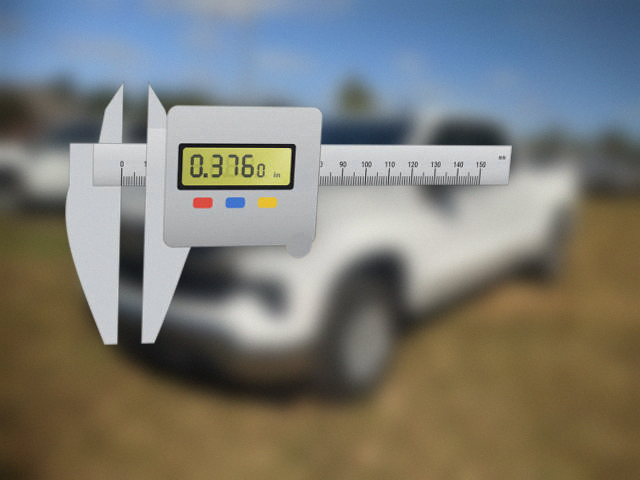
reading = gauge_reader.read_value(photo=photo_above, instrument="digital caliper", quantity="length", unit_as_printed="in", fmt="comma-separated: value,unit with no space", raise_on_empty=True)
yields 0.3760,in
